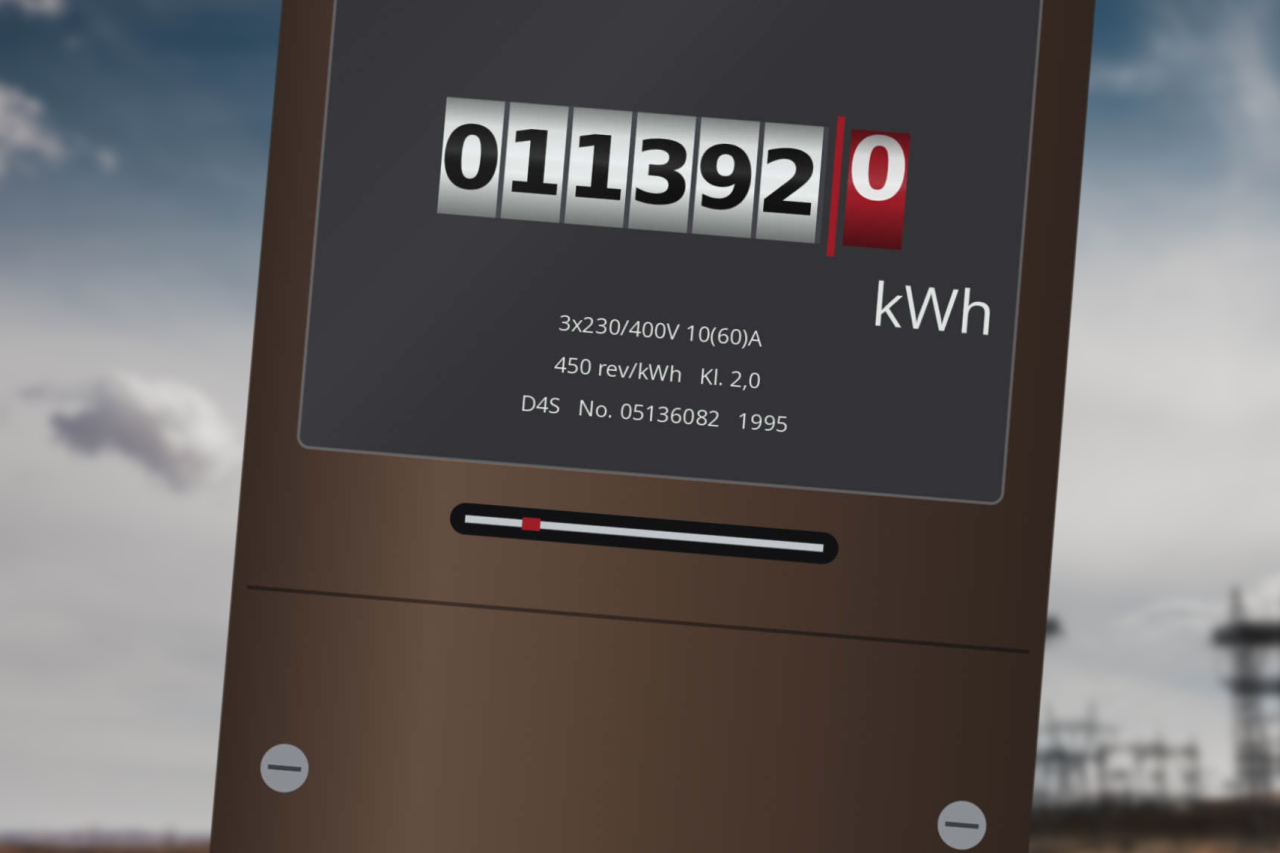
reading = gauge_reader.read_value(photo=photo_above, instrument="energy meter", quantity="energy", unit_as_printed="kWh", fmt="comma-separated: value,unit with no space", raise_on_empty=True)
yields 11392.0,kWh
